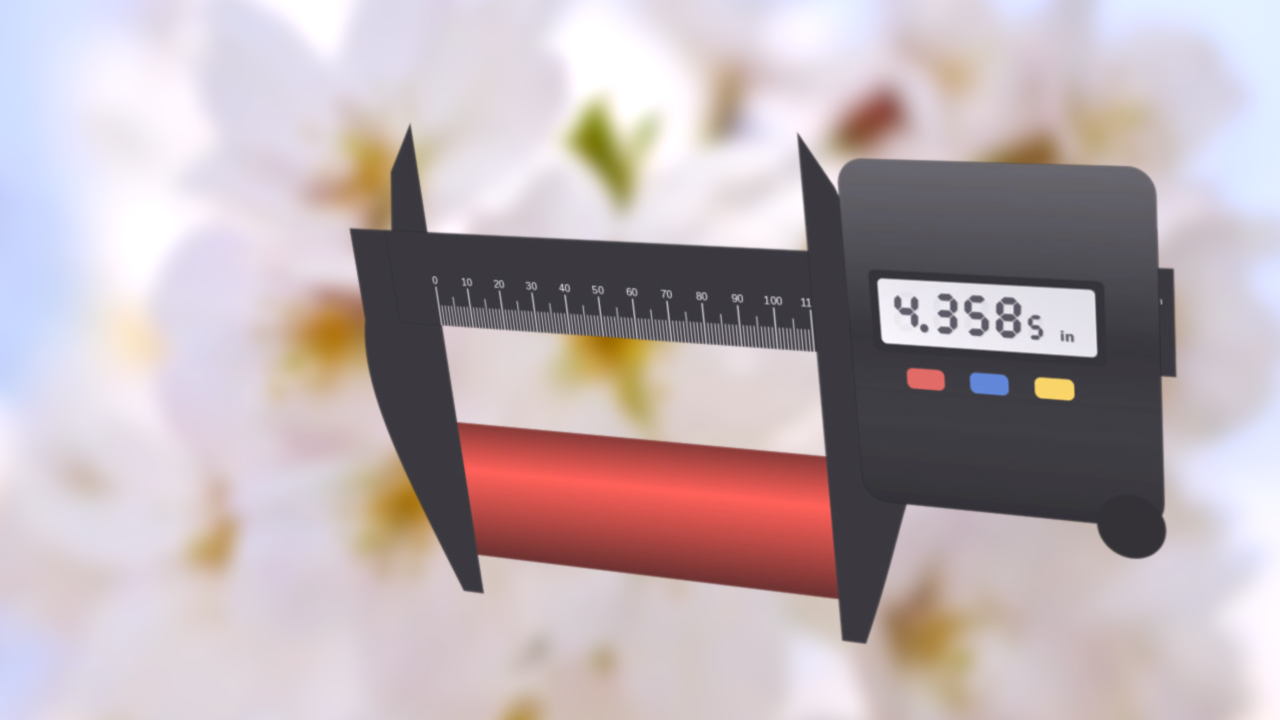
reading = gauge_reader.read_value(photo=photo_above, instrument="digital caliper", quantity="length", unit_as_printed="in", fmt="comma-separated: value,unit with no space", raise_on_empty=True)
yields 4.3585,in
